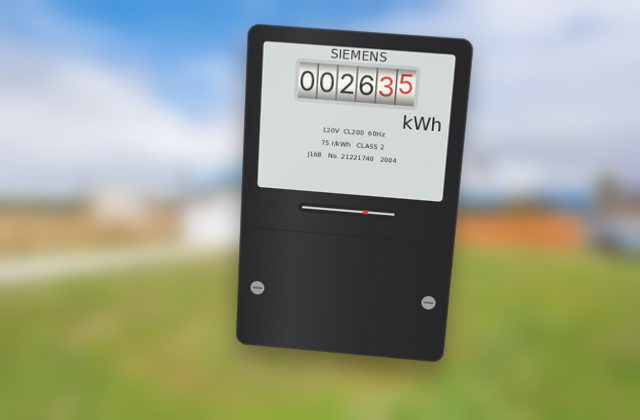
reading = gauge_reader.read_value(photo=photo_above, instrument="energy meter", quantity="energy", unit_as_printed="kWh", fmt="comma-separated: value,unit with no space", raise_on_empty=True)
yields 26.35,kWh
